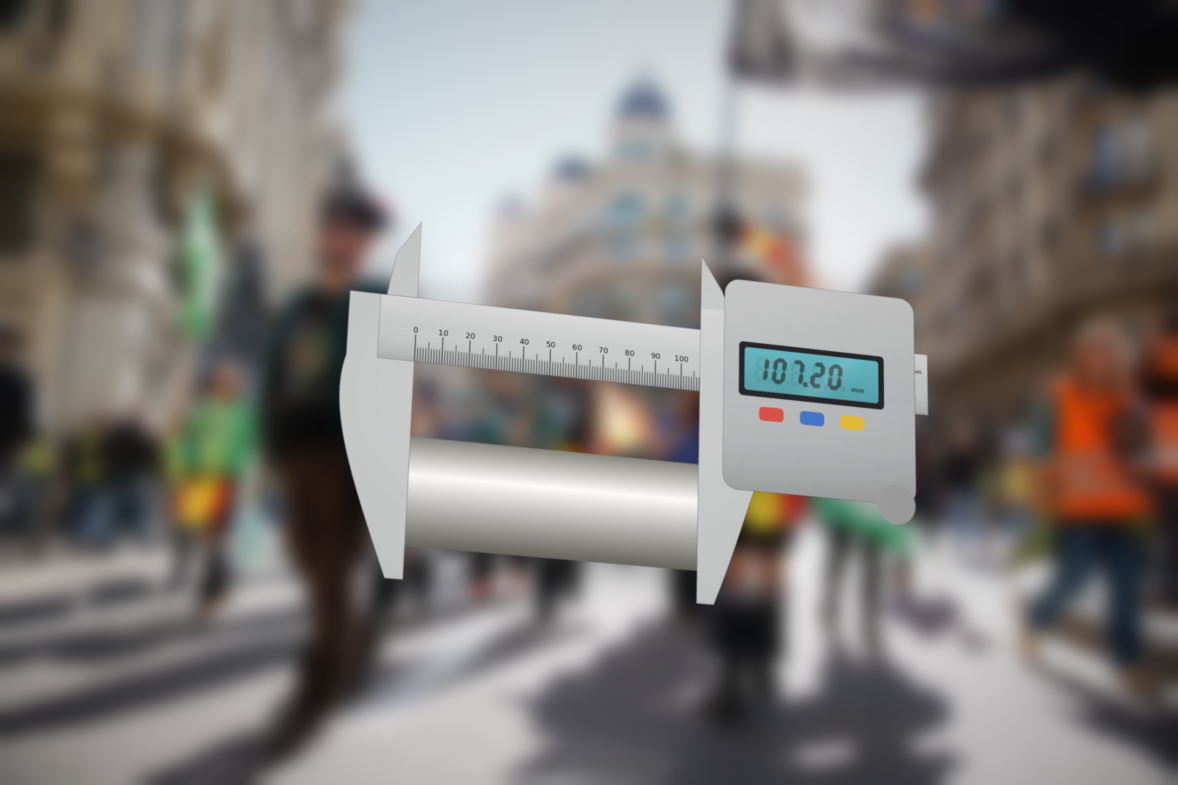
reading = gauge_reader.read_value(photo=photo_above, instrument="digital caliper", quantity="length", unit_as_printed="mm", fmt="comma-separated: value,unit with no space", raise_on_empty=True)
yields 107.20,mm
